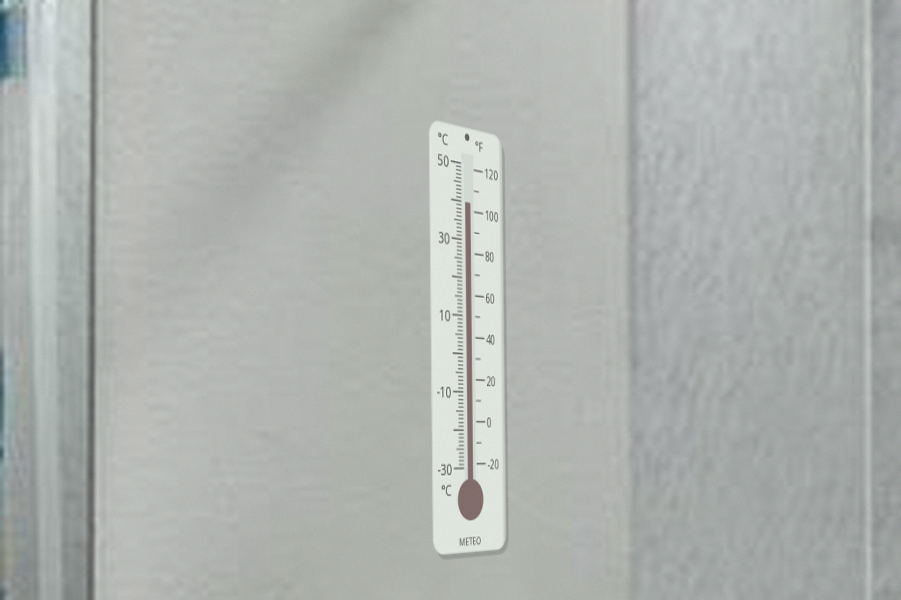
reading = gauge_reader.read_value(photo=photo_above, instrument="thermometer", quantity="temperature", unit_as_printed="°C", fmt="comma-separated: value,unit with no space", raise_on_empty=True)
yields 40,°C
